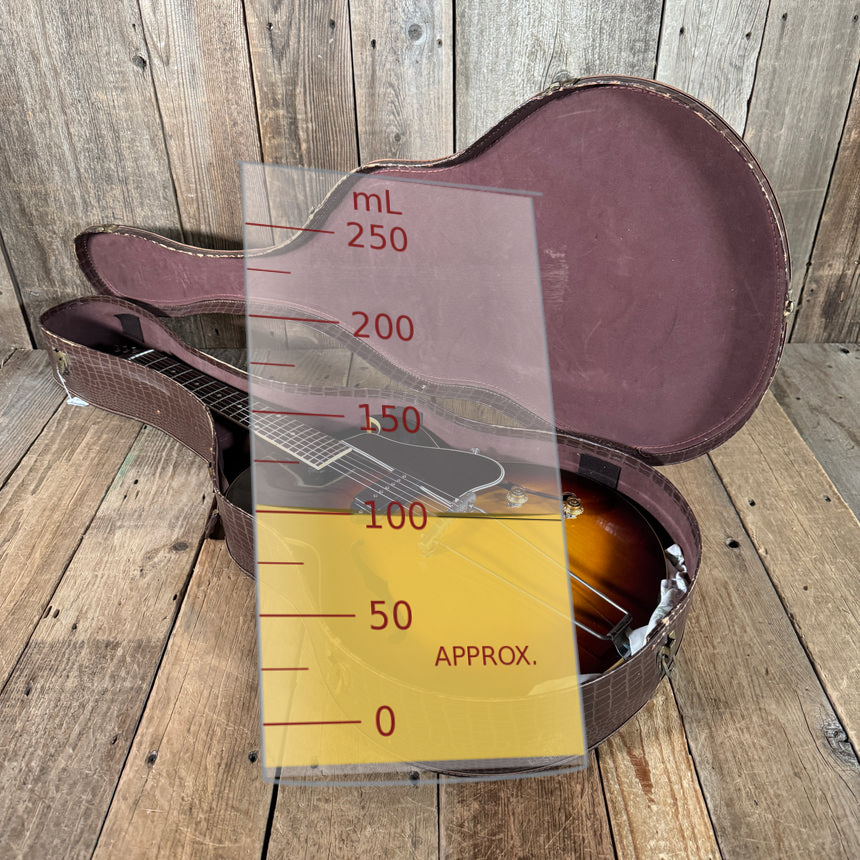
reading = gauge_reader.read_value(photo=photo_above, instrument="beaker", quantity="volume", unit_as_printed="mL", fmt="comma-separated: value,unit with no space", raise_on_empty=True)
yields 100,mL
